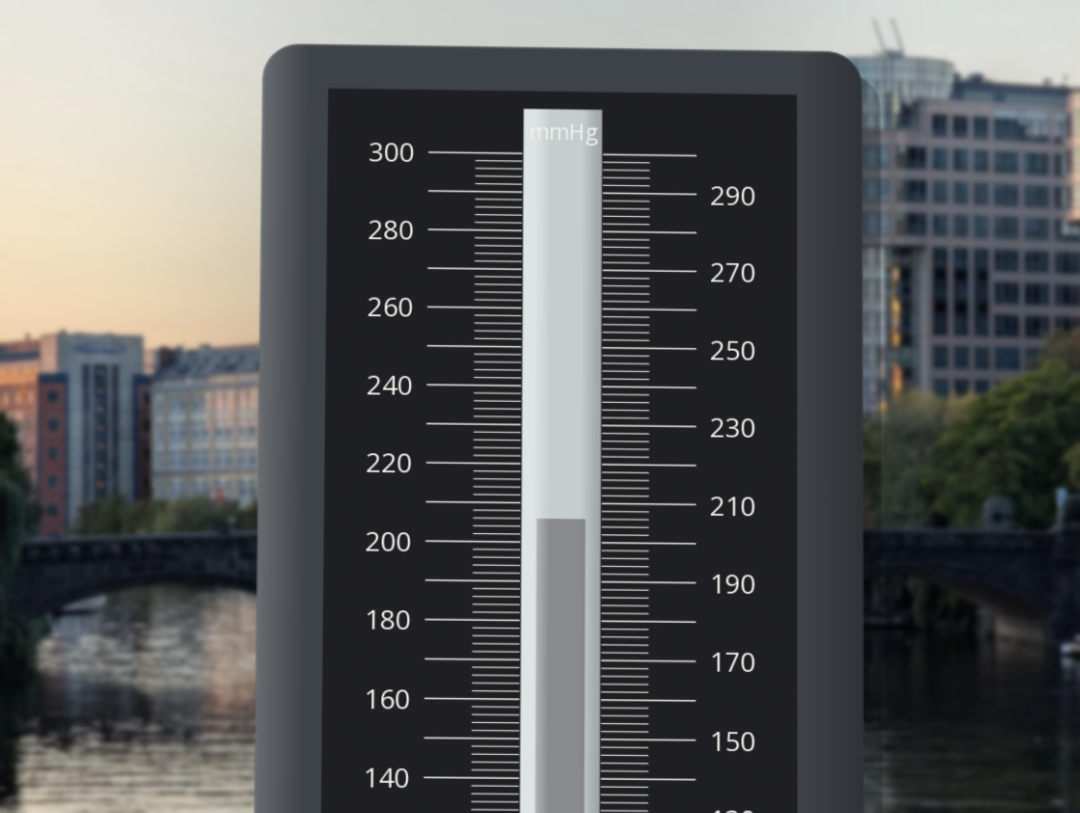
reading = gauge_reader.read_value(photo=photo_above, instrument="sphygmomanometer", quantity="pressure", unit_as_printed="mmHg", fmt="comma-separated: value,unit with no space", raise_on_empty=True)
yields 206,mmHg
